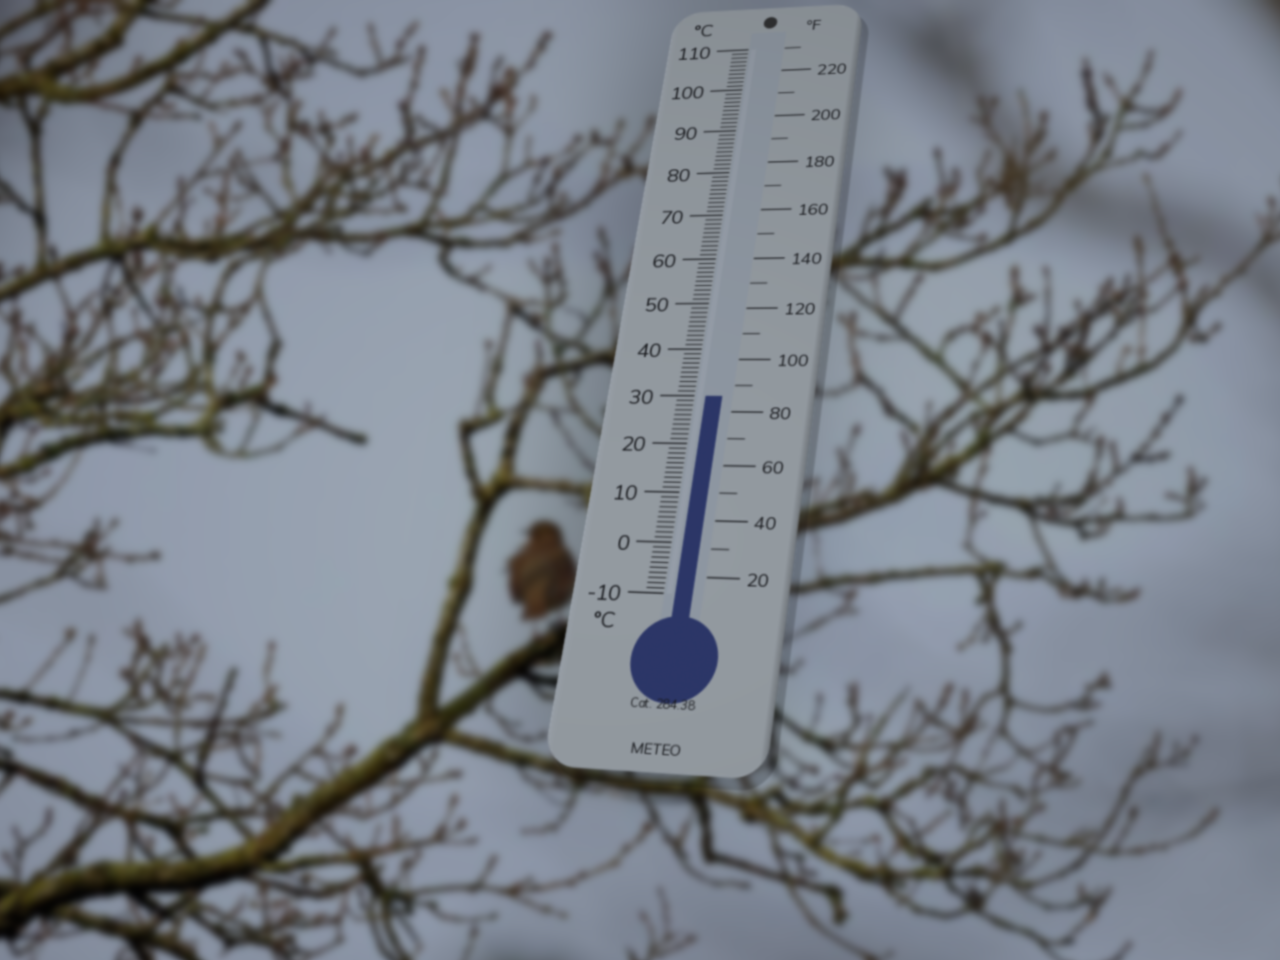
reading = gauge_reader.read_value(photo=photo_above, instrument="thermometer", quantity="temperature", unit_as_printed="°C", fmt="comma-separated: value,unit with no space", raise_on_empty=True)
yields 30,°C
